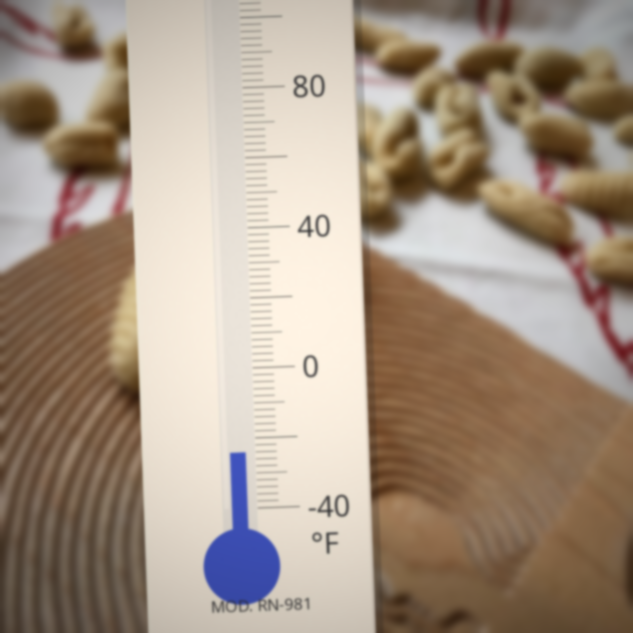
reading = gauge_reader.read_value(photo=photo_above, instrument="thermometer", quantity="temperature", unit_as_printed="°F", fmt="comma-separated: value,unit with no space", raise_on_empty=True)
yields -24,°F
